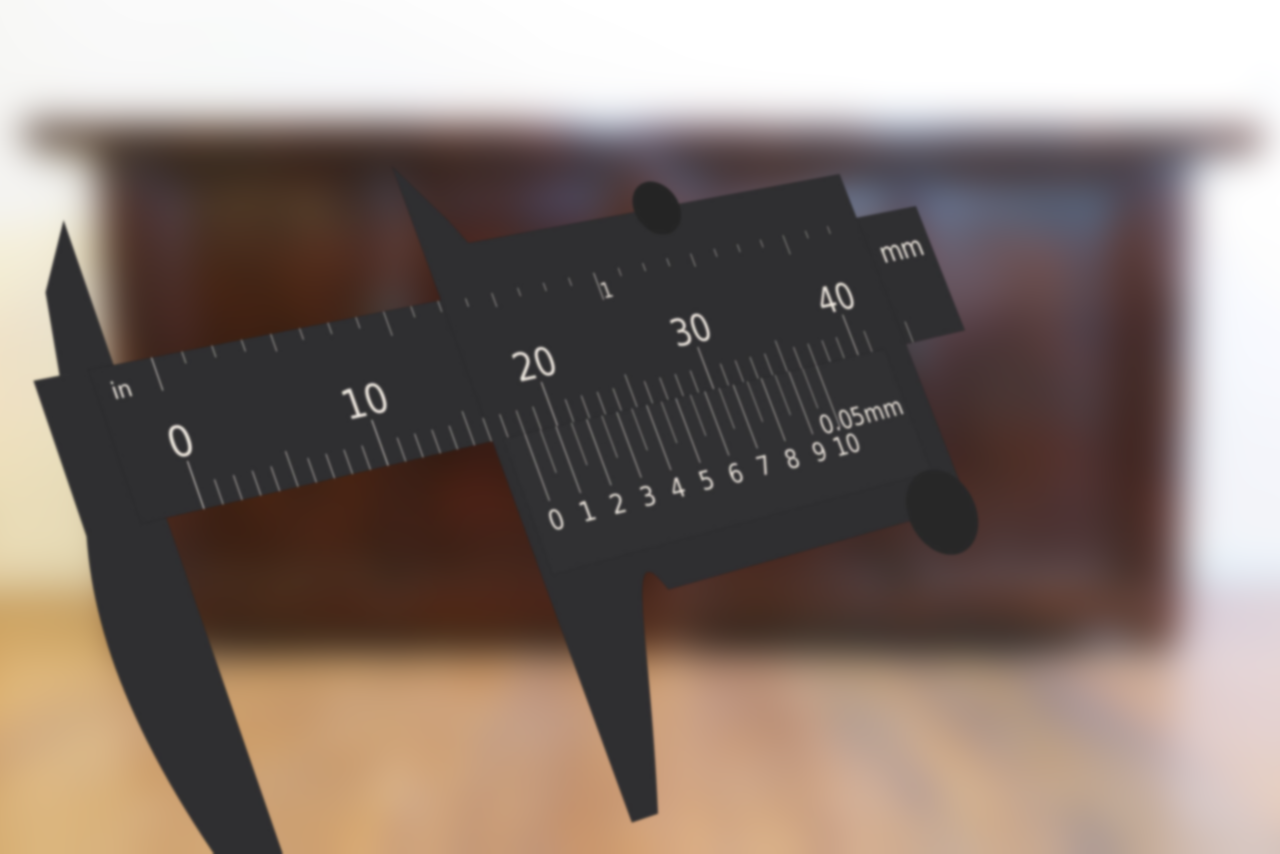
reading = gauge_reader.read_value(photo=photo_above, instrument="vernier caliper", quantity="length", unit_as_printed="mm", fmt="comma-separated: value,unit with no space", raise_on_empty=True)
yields 18.0,mm
